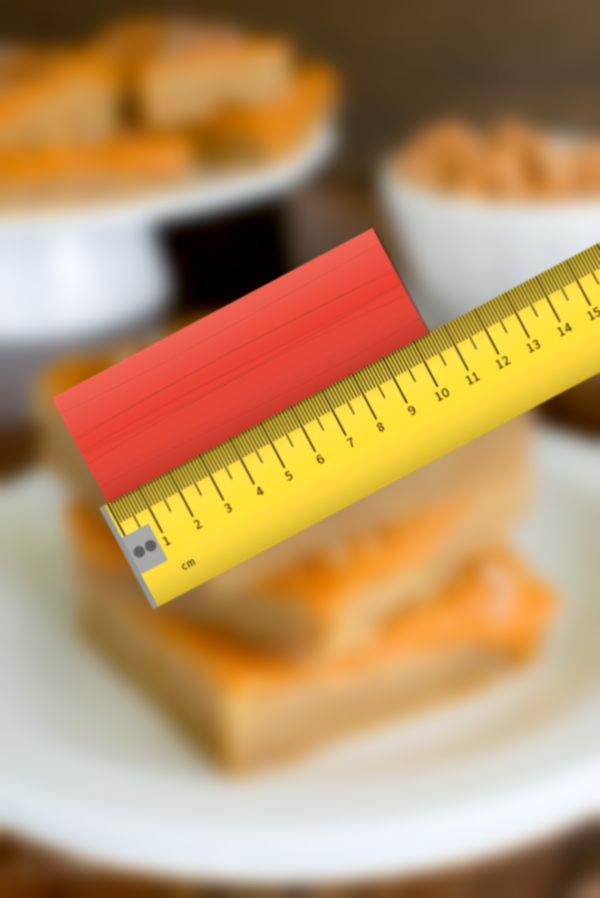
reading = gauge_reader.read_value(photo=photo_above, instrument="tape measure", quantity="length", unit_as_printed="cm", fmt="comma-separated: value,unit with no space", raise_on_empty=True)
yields 10.5,cm
